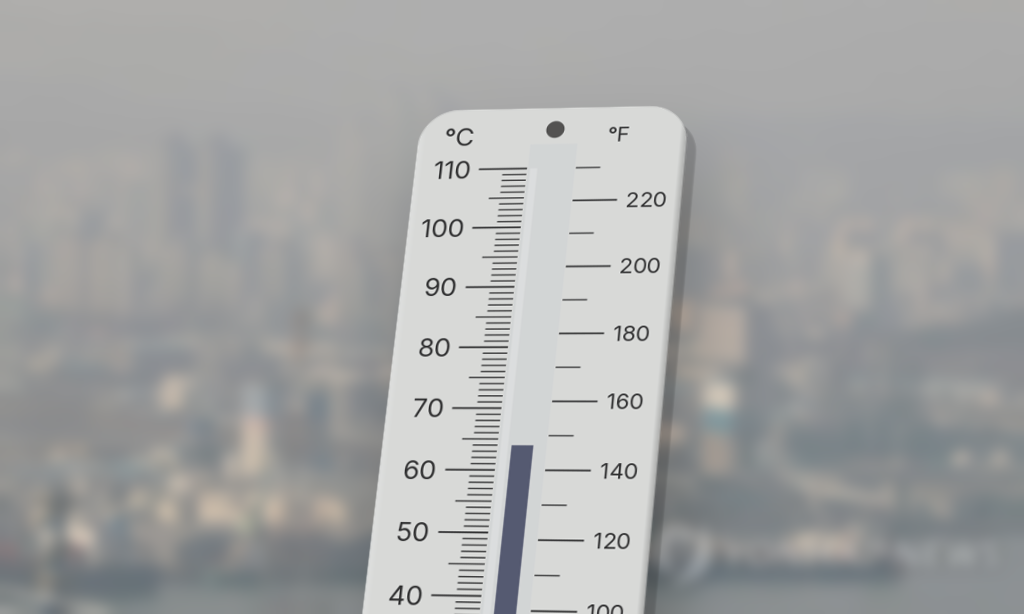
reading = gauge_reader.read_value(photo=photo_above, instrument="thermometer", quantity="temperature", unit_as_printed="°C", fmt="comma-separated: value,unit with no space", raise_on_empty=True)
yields 64,°C
